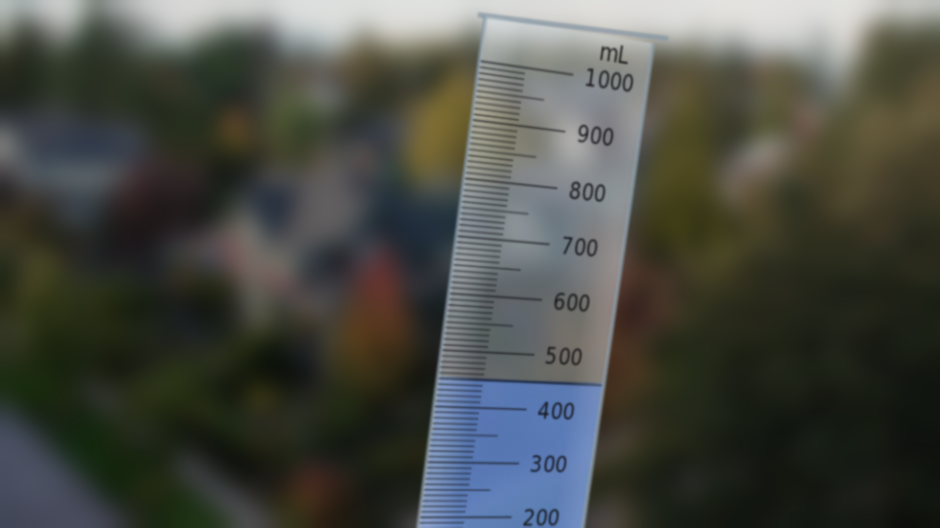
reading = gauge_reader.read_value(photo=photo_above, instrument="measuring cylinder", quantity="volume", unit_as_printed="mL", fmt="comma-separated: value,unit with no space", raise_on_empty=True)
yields 450,mL
